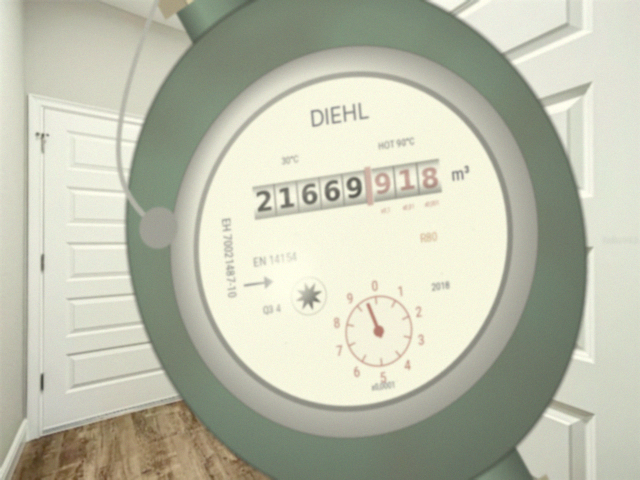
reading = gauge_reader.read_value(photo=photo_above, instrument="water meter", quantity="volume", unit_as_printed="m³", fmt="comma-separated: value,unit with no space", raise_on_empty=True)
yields 21669.9179,m³
